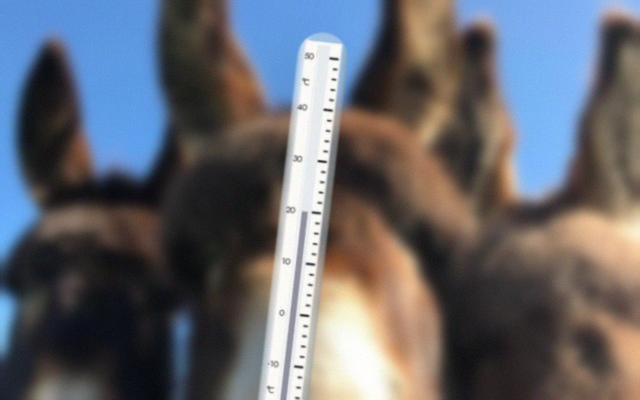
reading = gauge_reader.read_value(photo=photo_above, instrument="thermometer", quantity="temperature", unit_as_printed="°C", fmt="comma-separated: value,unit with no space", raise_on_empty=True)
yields 20,°C
